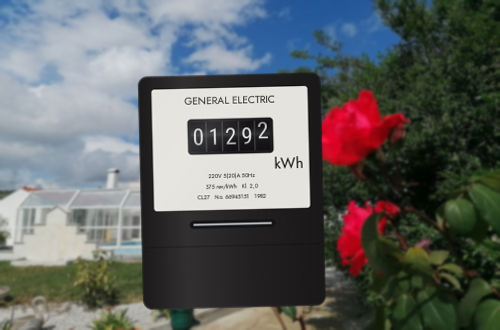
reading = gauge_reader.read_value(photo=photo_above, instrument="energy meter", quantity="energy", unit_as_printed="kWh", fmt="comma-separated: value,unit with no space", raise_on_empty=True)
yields 1292,kWh
